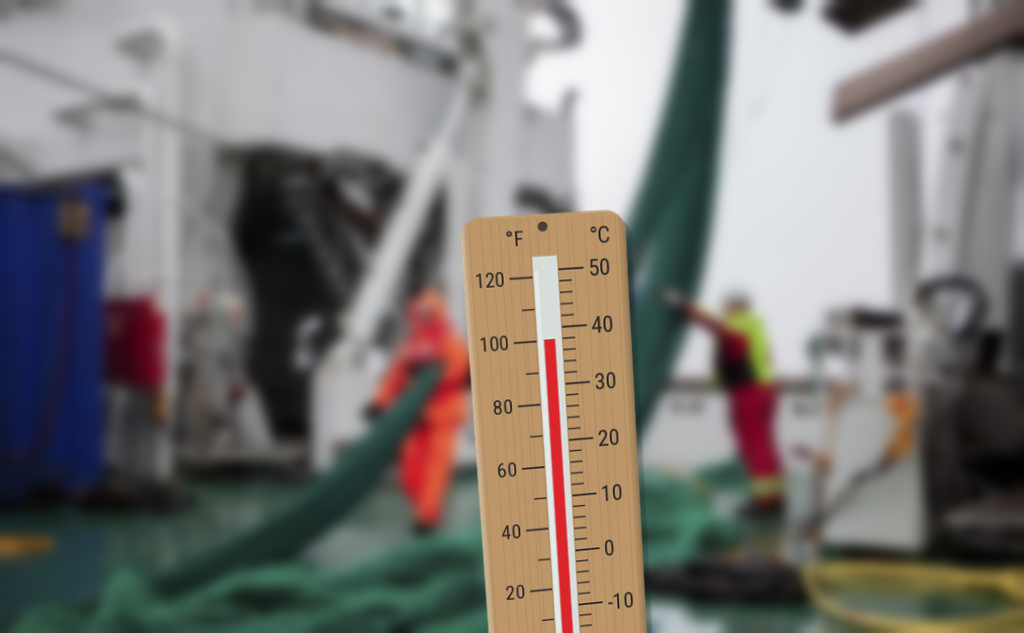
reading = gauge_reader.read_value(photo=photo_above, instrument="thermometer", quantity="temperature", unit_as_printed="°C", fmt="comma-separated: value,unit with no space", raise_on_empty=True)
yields 38,°C
